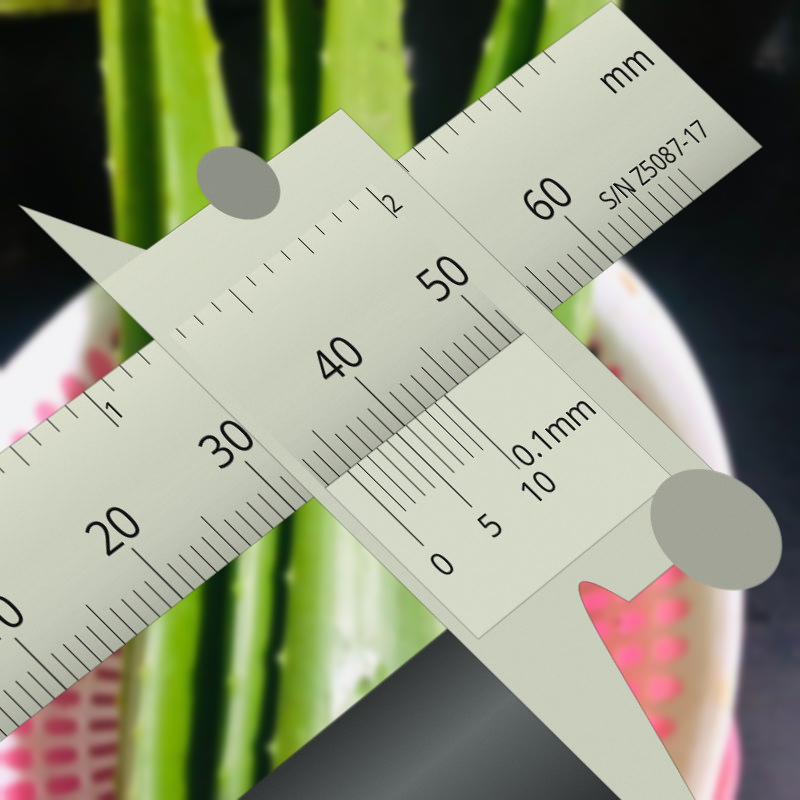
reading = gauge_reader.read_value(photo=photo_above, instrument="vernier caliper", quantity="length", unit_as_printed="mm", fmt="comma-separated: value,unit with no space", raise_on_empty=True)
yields 34.7,mm
